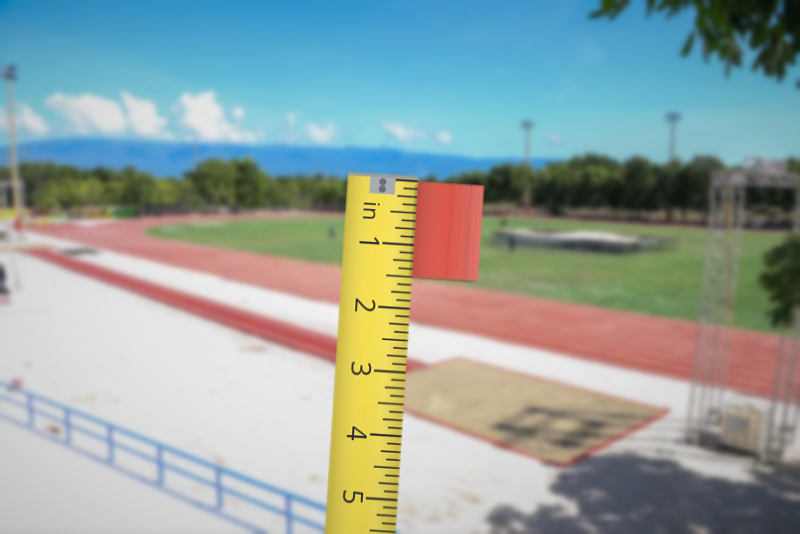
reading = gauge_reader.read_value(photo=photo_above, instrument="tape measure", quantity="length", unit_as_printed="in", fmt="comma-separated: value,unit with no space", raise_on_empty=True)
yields 1.5,in
